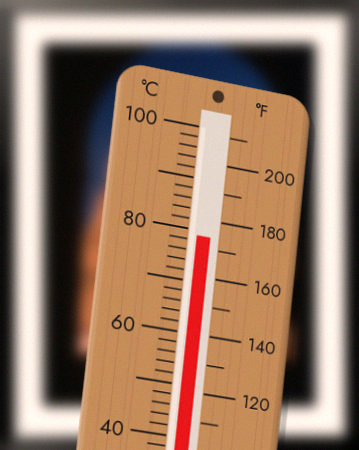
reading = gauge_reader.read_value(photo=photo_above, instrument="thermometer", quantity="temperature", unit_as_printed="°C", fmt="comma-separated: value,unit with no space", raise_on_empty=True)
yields 79,°C
